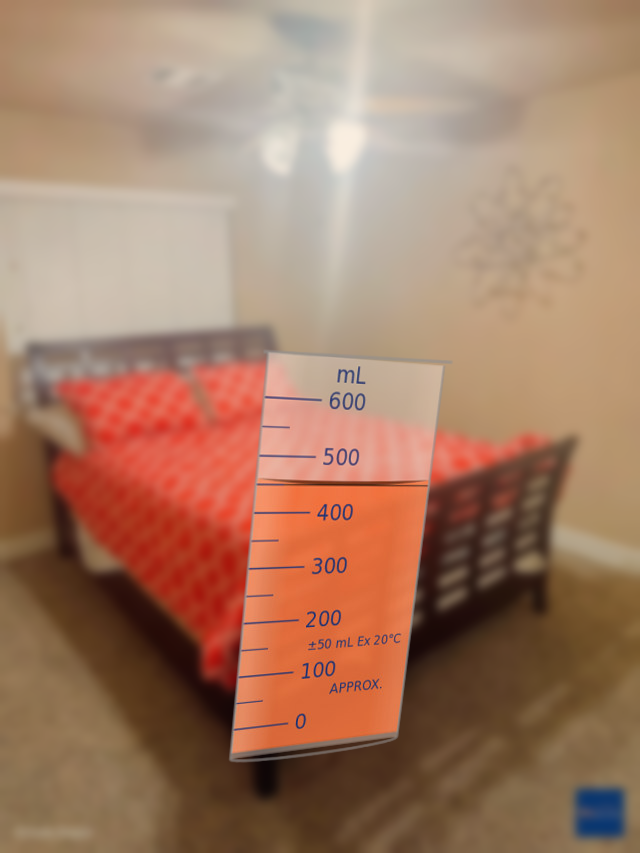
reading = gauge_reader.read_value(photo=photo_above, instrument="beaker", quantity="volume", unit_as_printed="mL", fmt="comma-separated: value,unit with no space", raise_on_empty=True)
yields 450,mL
